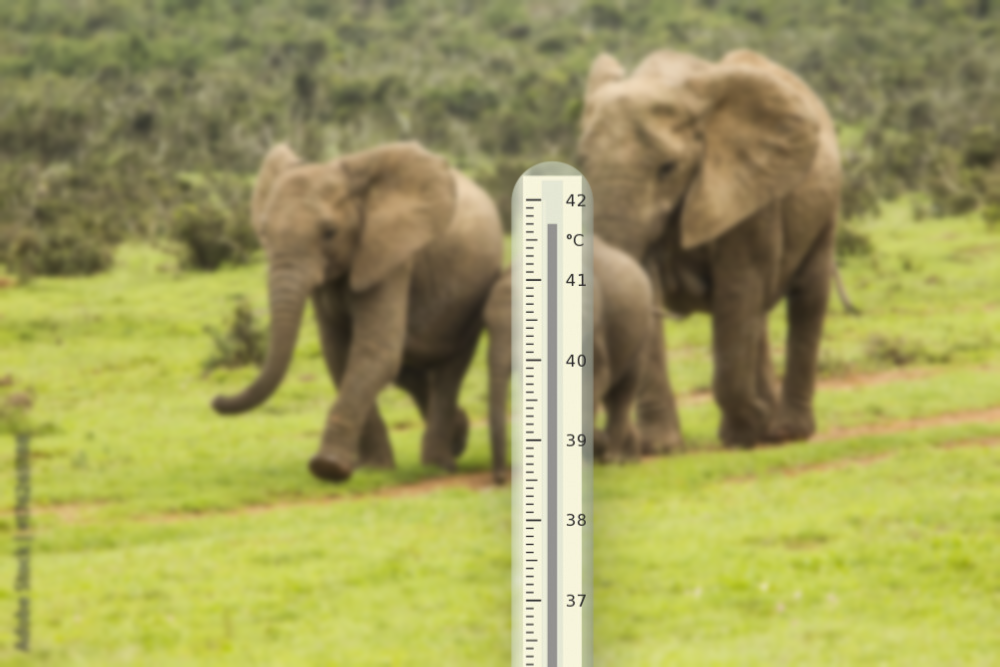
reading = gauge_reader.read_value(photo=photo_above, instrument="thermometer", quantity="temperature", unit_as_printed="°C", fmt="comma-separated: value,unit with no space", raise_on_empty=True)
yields 41.7,°C
